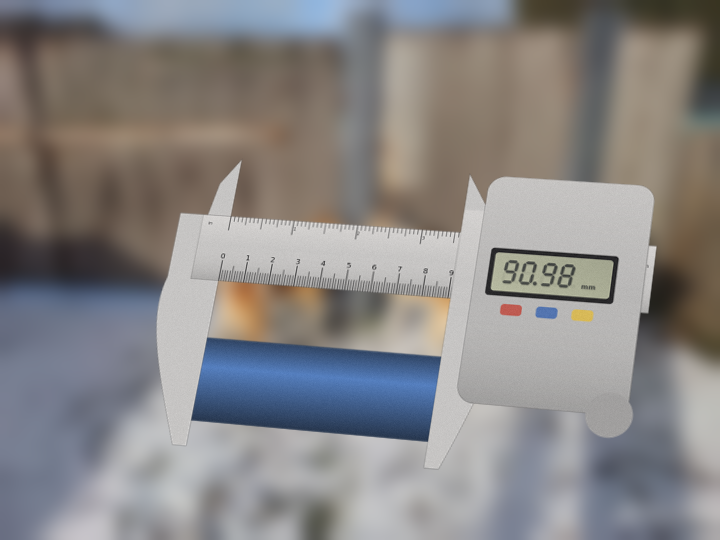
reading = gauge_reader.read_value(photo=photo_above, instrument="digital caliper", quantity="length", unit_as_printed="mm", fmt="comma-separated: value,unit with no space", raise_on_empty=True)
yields 90.98,mm
